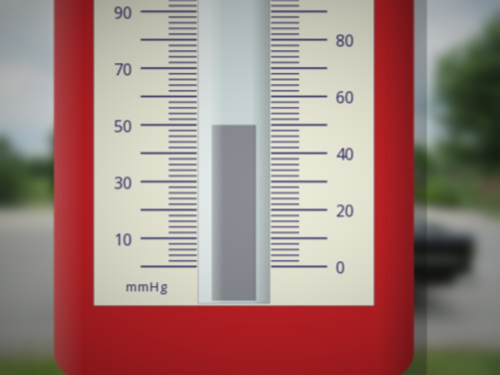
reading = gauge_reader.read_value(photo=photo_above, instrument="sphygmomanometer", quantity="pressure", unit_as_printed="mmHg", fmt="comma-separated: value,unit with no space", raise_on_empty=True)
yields 50,mmHg
